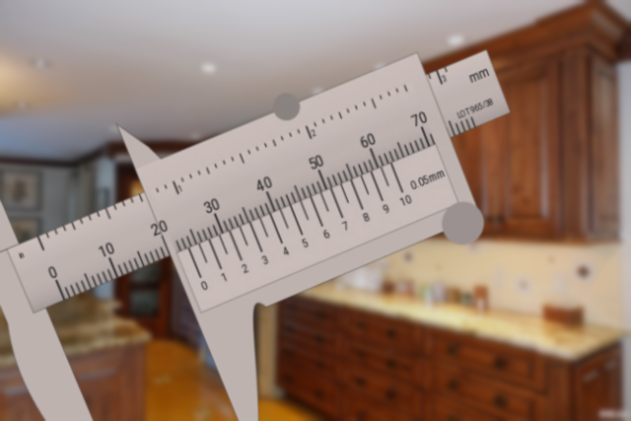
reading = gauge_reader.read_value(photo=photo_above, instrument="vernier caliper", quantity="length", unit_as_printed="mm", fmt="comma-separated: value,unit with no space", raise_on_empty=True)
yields 23.5,mm
